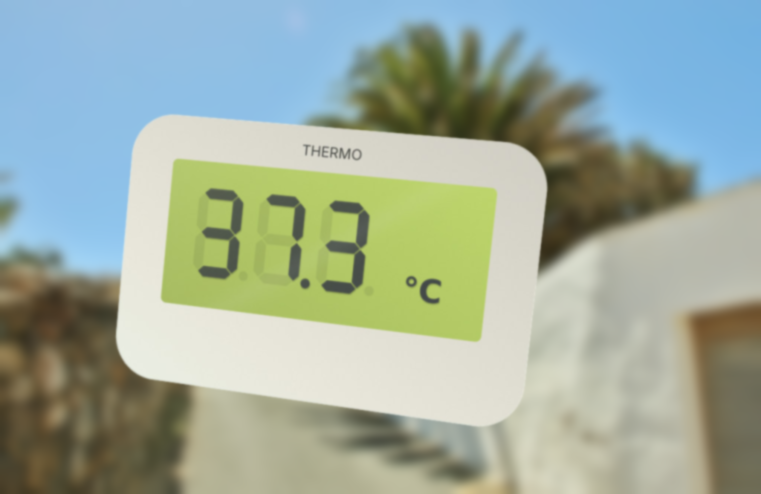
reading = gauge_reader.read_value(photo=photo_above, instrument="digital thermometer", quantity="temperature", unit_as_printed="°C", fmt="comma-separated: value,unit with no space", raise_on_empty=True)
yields 37.3,°C
